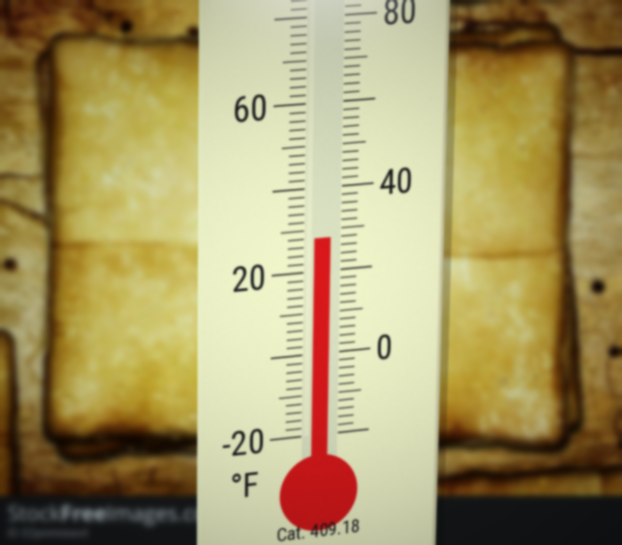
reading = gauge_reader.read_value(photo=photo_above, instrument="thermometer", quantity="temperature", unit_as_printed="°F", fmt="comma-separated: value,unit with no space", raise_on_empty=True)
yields 28,°F
